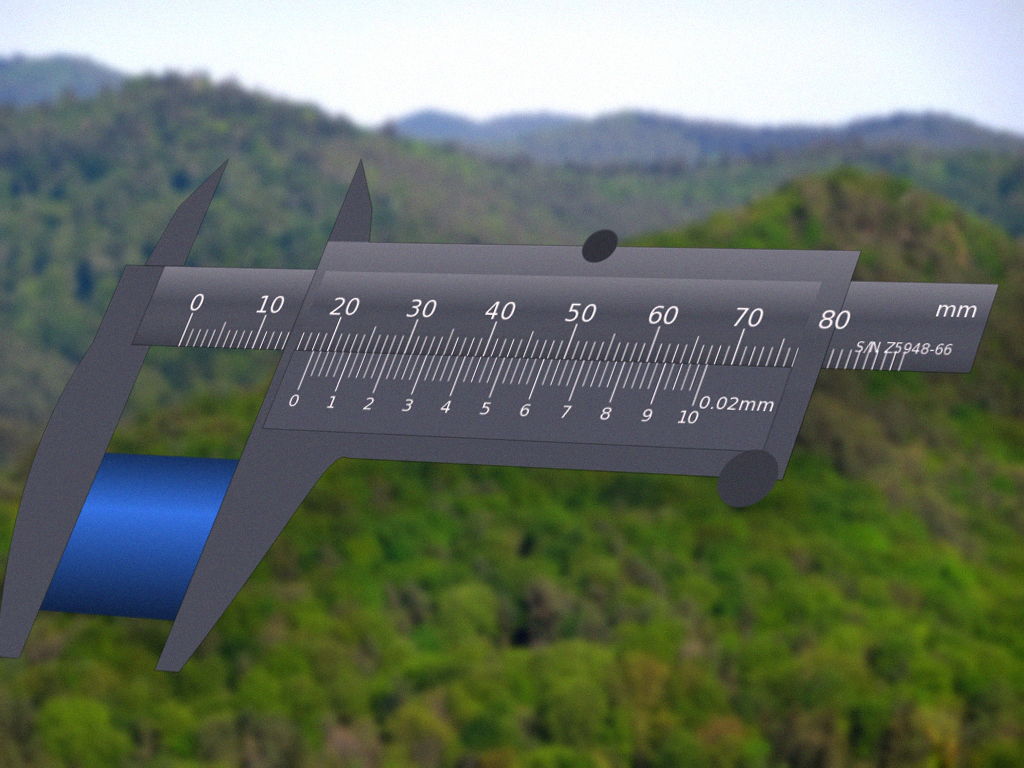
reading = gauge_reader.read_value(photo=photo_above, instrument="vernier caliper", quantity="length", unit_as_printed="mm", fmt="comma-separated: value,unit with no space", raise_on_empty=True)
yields 18.2,mm
